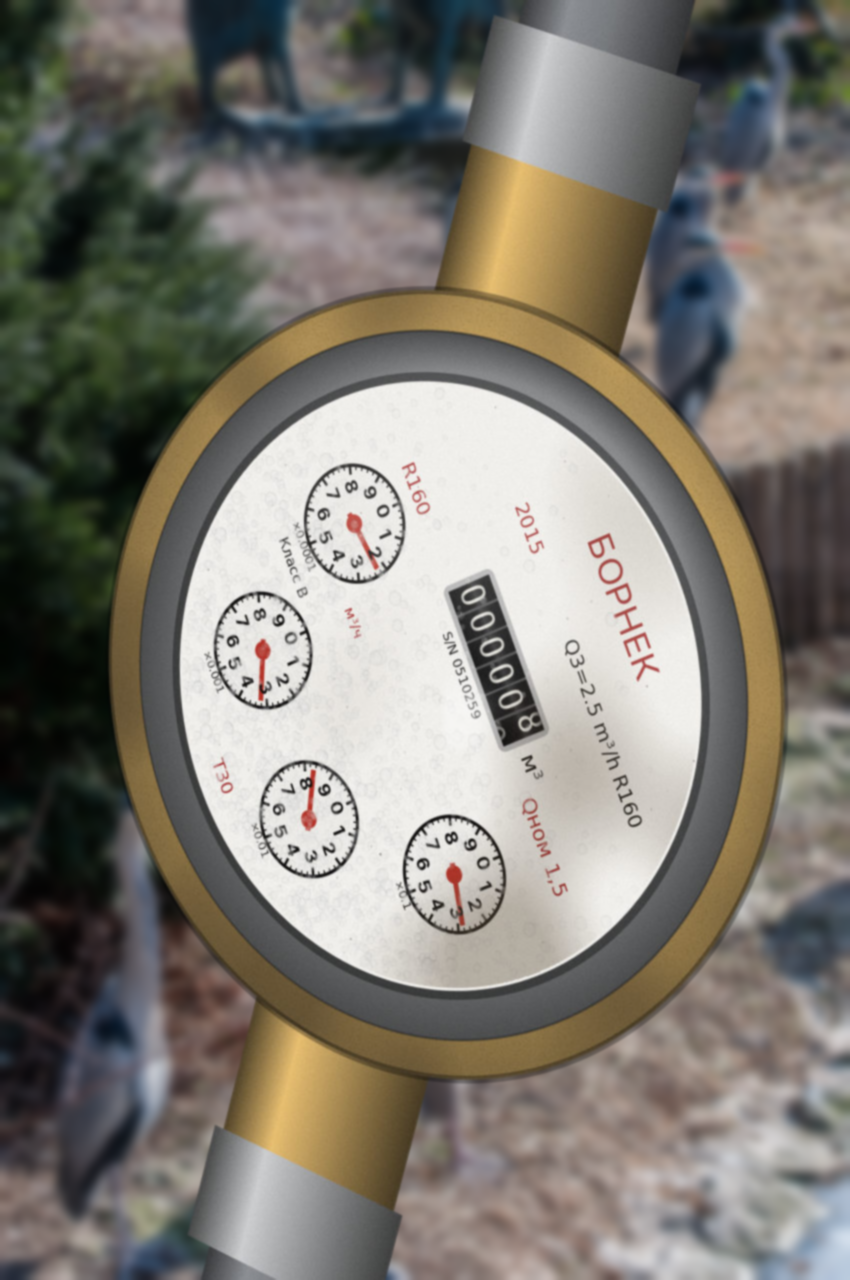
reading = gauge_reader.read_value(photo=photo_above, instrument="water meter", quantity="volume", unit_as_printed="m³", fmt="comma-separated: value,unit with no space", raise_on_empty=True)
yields 8.2832,m³
